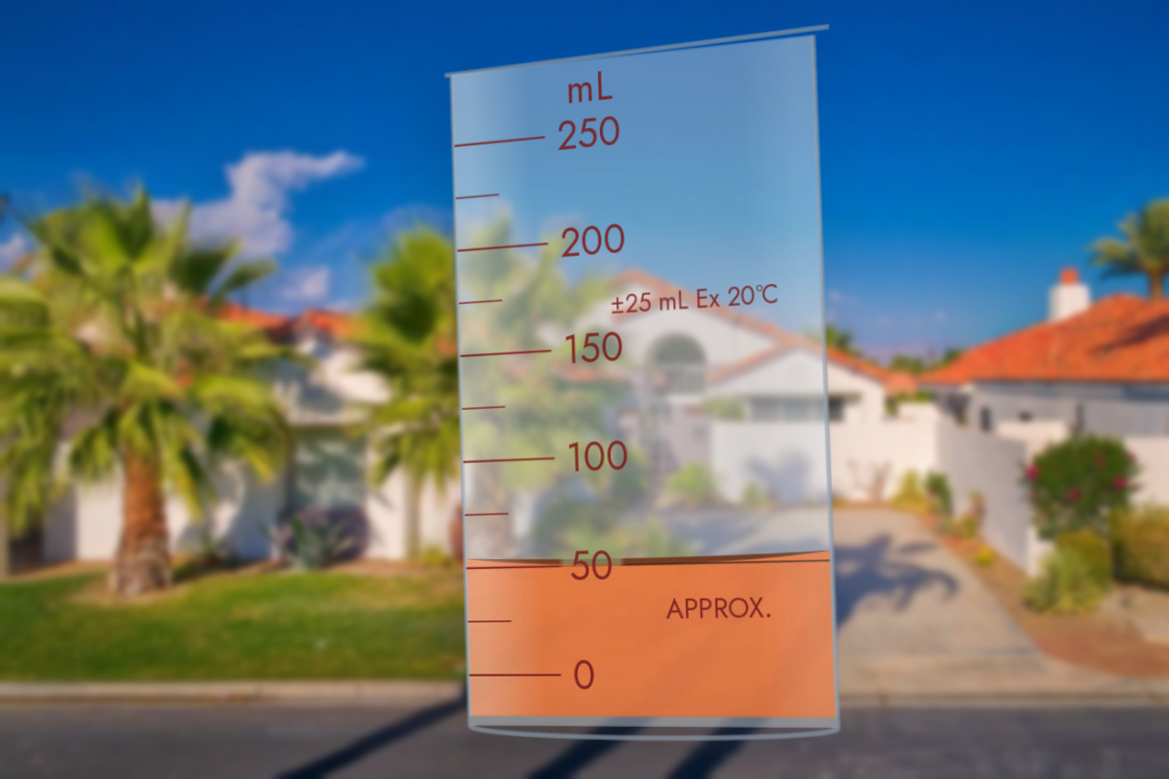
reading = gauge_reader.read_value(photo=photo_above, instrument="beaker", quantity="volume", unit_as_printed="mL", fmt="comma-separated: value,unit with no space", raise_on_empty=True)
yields 50,mL
